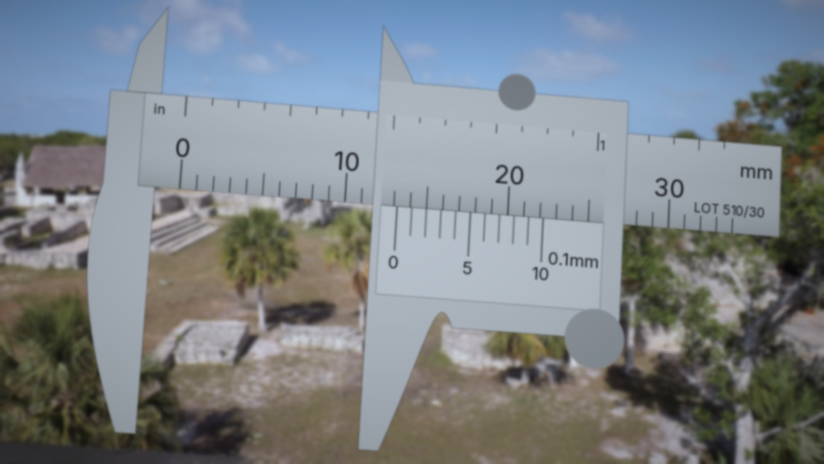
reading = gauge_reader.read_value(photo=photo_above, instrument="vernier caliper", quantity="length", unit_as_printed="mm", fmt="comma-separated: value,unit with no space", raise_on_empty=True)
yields 13.2,mm
